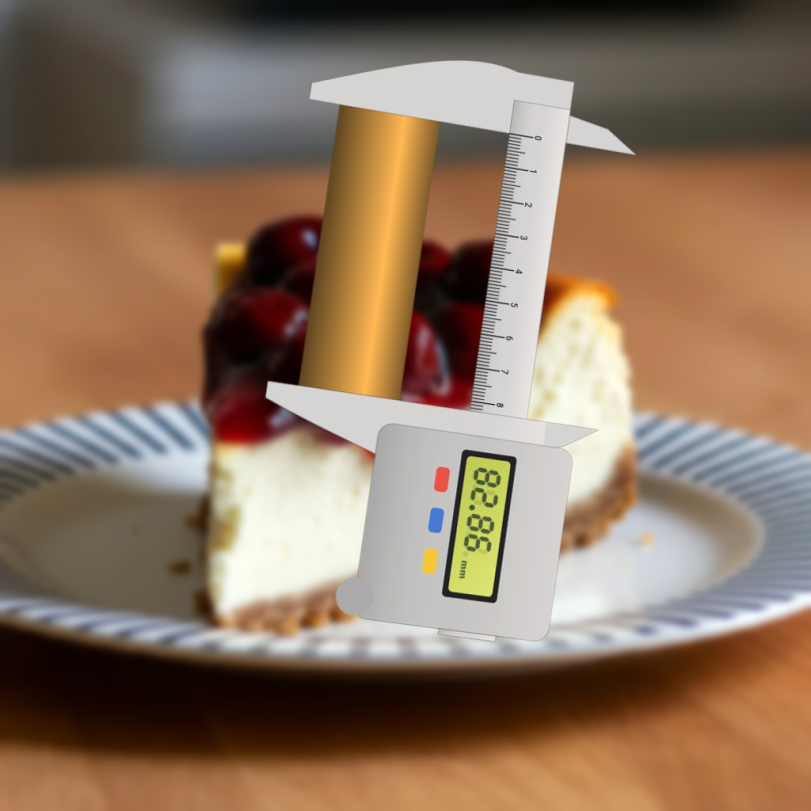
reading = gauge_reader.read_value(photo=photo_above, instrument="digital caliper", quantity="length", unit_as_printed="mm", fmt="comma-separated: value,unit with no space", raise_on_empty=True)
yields 82.86,mm
